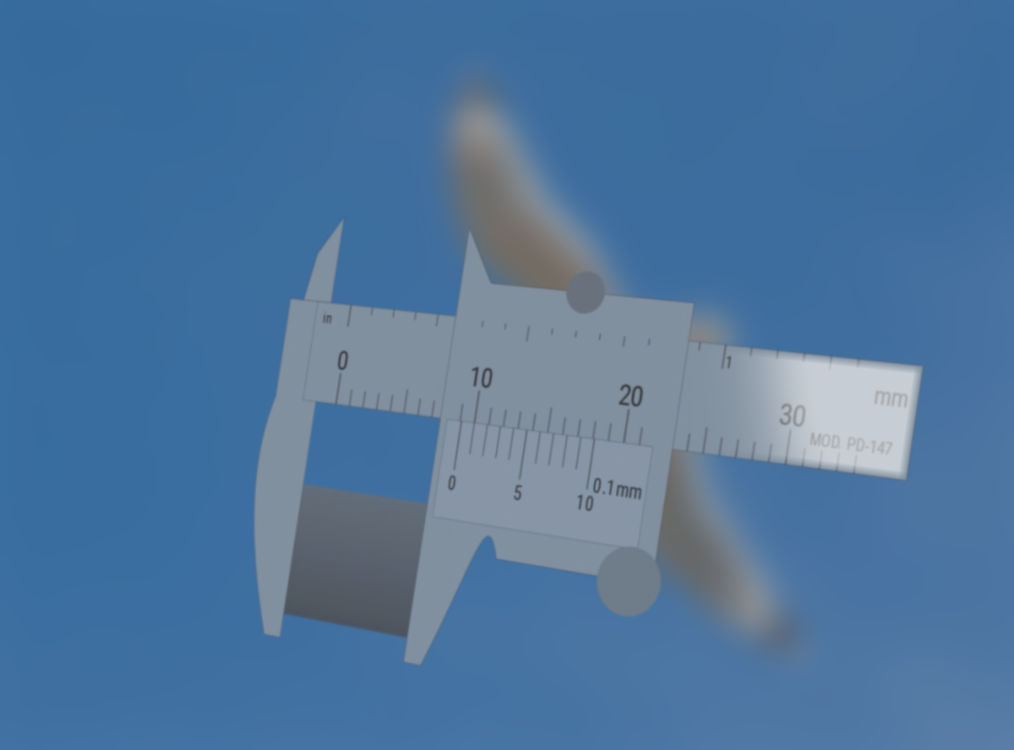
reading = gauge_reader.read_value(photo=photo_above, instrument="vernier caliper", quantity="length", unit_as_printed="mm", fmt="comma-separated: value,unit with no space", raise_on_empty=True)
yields 9.1,mm
